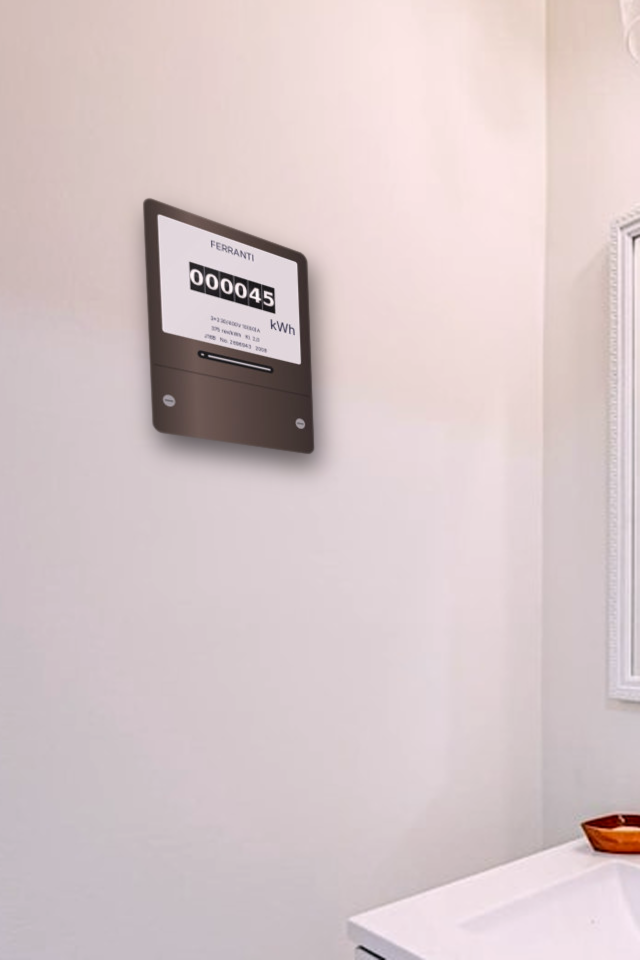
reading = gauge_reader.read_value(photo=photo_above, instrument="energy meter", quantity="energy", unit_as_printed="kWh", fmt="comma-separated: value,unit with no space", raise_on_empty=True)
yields 45,kWh
